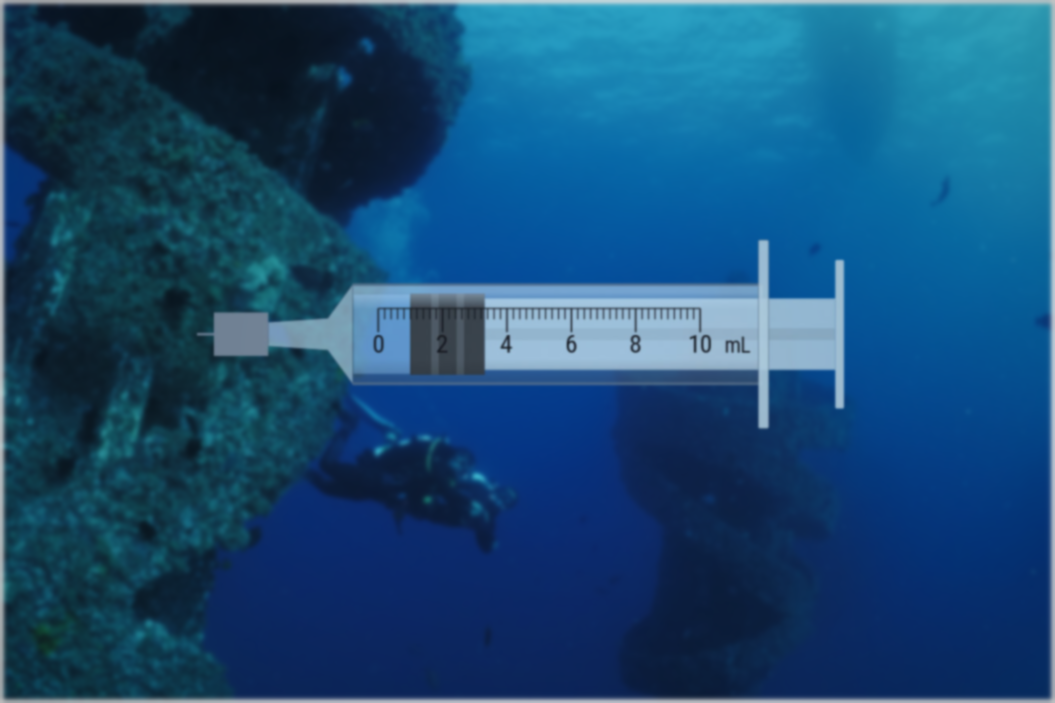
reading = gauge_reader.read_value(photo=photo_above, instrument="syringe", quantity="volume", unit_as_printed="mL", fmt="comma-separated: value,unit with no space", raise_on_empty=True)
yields 1,mL
